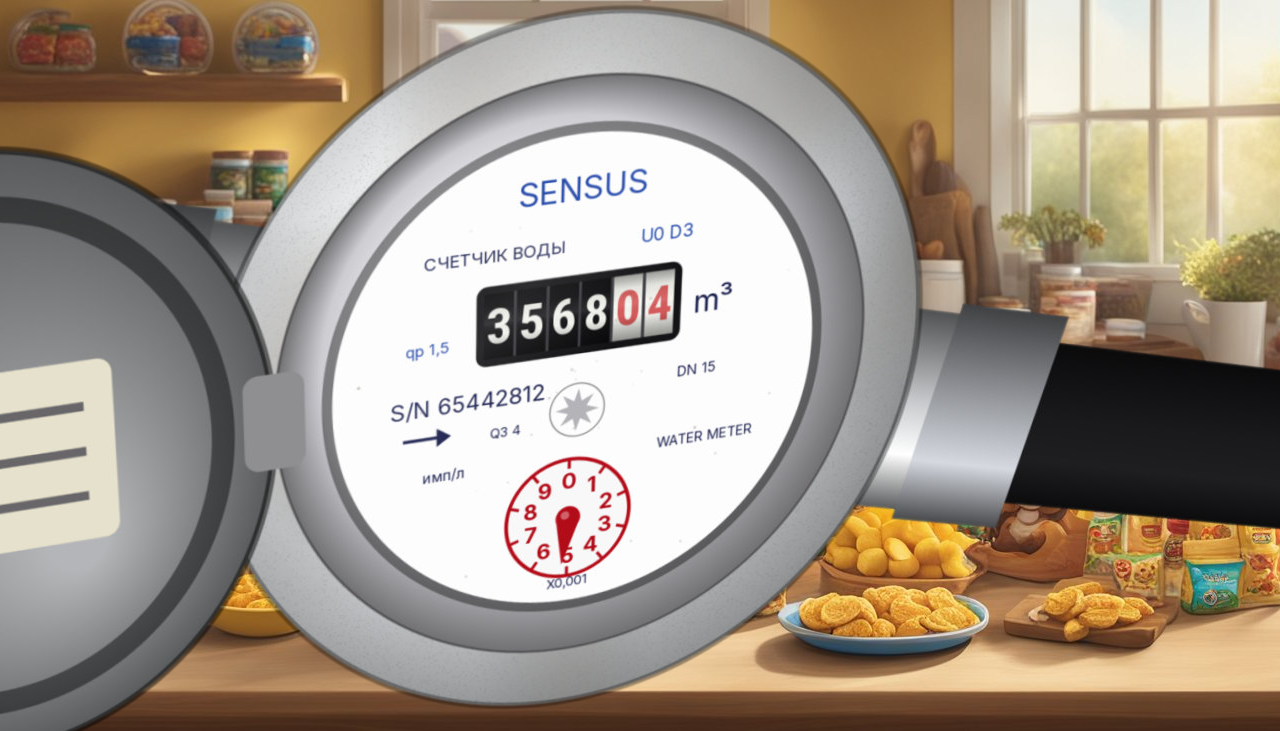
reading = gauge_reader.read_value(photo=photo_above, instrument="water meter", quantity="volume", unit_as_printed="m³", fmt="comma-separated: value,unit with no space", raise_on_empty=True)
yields 3568.045,m³
